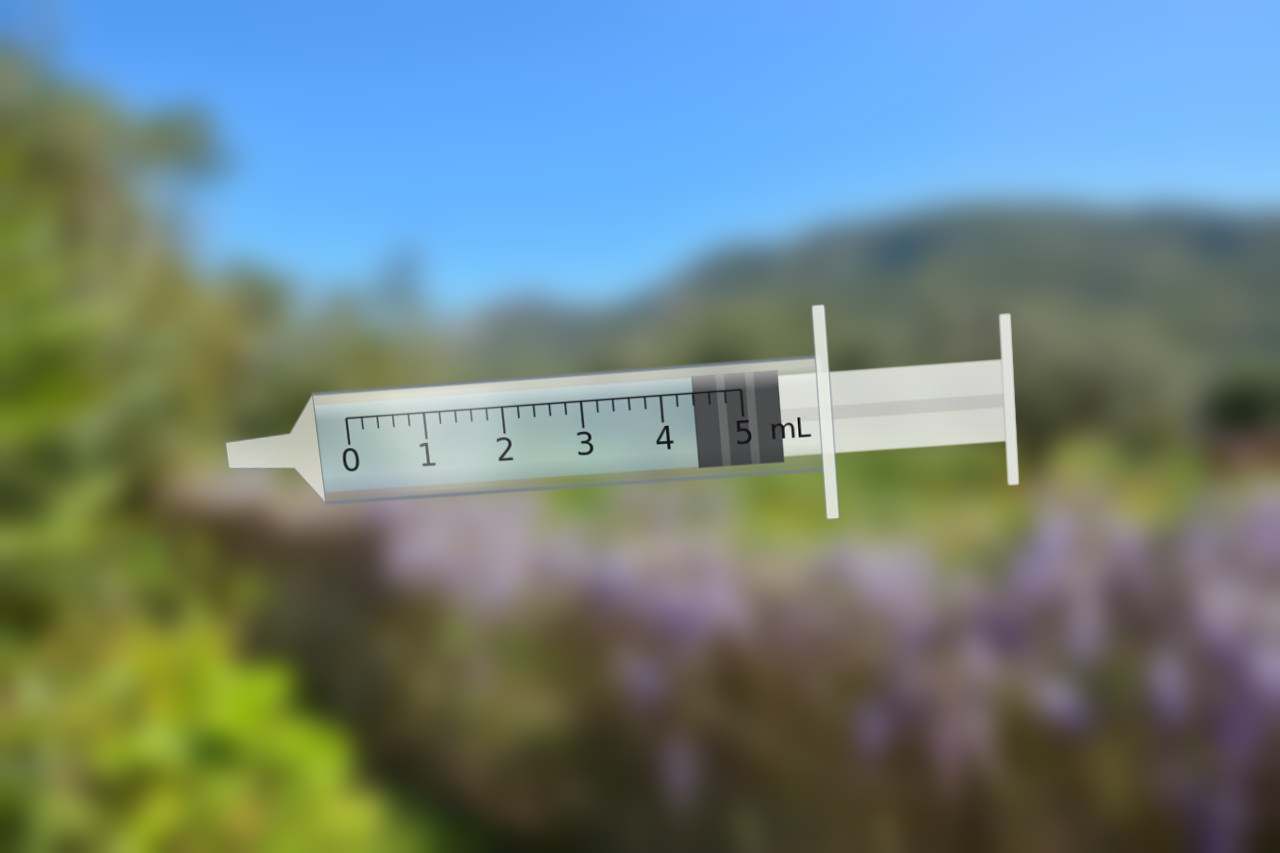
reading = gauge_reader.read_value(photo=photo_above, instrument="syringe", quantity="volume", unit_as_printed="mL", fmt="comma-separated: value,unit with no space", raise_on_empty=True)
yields 4.4,mL
